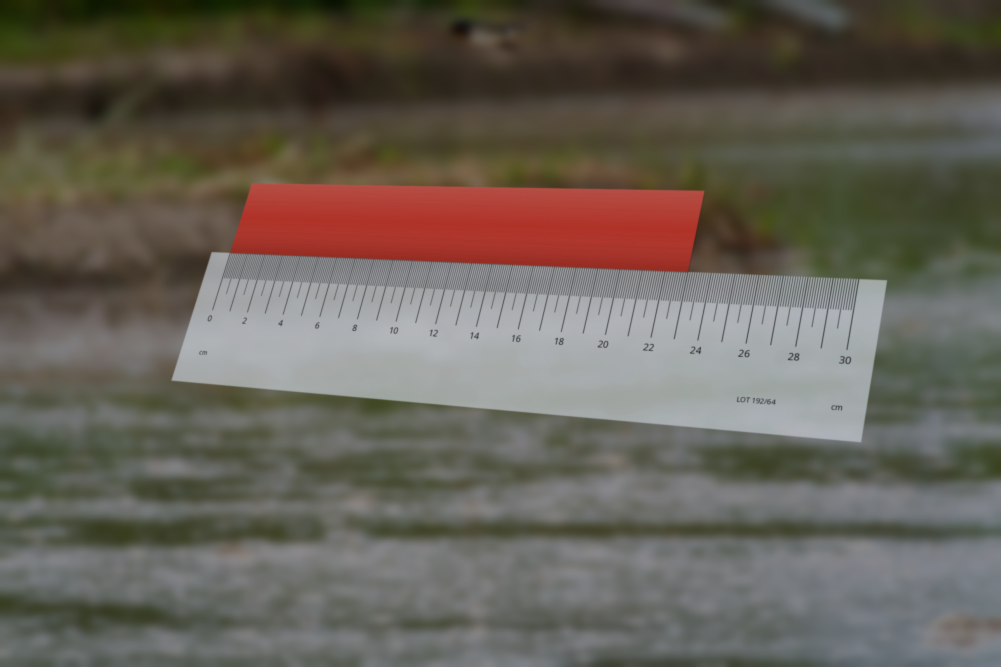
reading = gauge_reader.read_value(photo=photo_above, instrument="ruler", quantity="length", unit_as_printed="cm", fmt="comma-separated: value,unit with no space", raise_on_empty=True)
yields 23,cm
